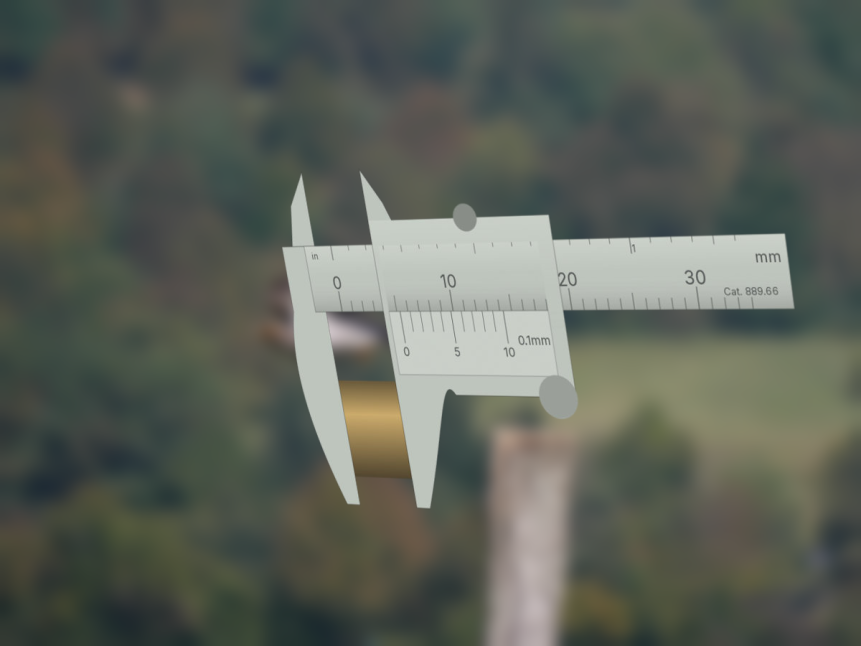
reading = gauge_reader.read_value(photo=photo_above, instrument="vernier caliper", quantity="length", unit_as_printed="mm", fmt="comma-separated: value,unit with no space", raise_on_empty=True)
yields 5.3,mm
